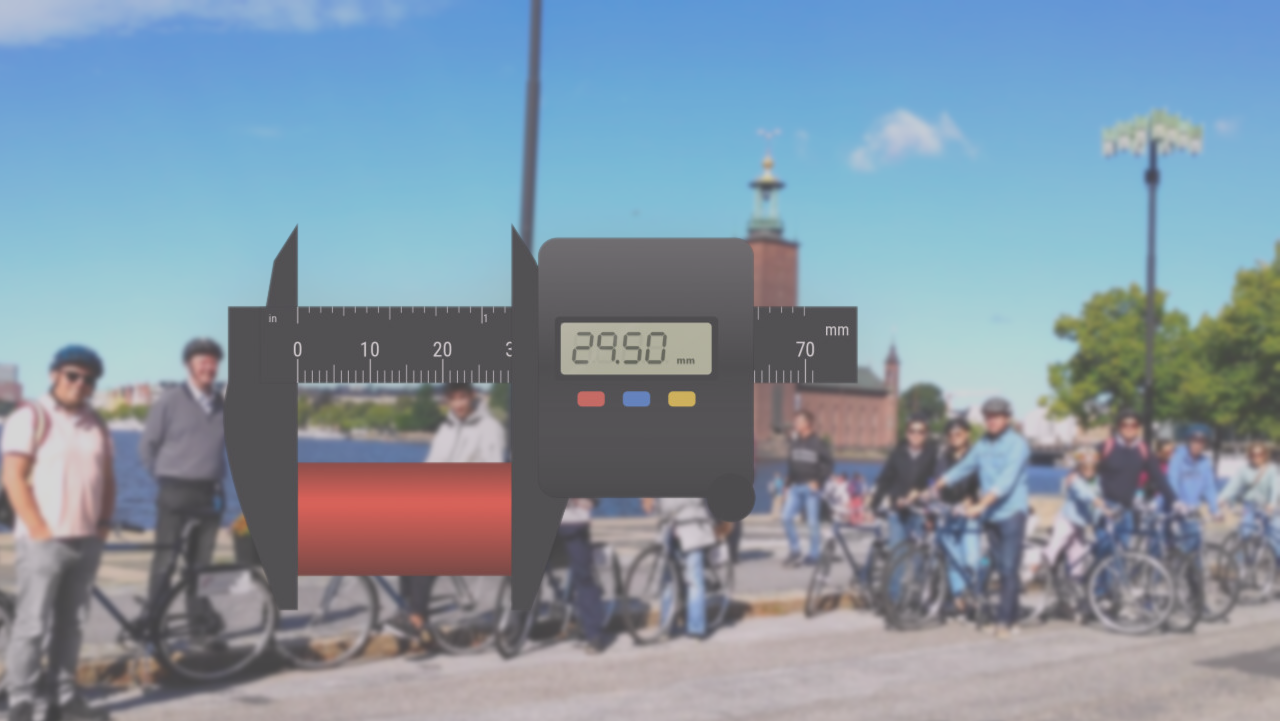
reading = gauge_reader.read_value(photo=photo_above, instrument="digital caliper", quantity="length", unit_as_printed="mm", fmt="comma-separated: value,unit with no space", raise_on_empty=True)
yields 29.50,mm
